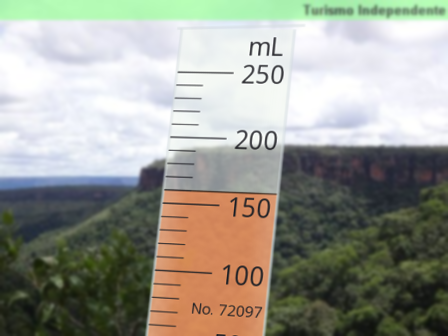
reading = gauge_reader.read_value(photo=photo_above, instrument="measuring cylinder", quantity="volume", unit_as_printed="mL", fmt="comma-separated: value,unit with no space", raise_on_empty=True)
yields 160,mL
